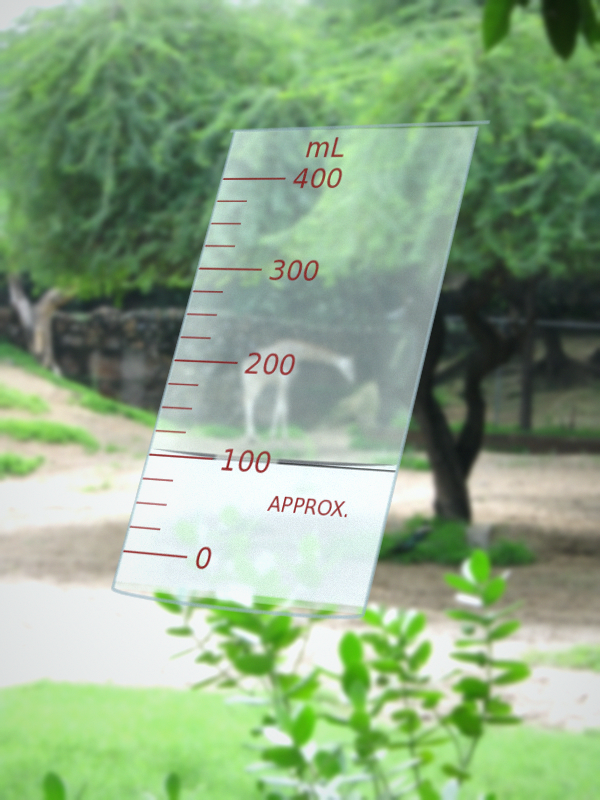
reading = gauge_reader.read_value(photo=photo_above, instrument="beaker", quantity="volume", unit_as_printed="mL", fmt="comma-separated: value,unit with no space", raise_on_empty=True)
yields 100,mL
